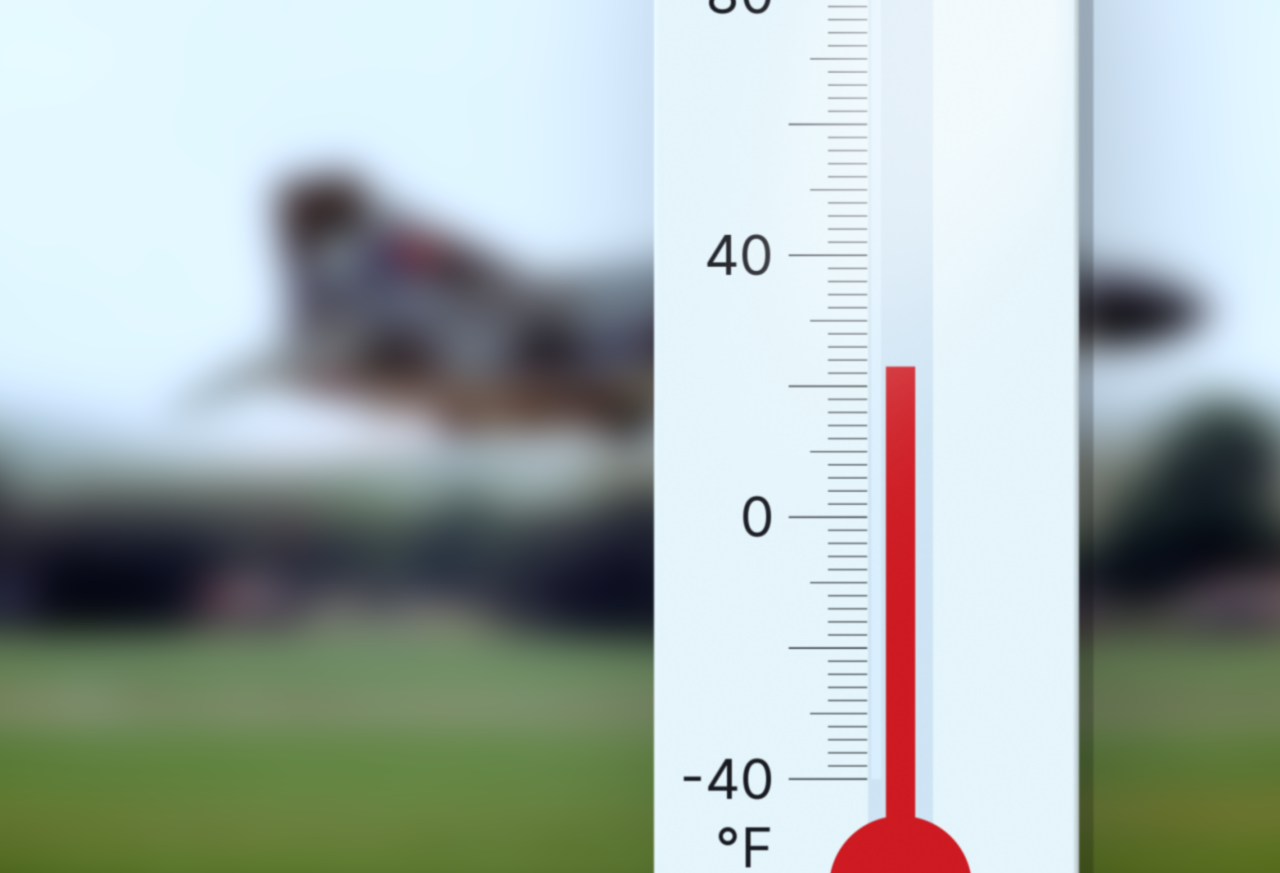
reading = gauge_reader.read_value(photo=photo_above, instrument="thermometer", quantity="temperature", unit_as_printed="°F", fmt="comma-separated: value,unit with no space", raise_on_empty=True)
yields 23,°F
